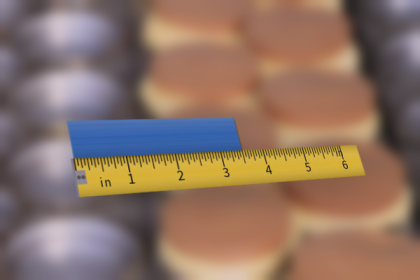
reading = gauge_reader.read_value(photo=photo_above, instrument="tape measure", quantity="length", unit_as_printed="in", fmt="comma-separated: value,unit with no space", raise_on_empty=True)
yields 3.5,in
